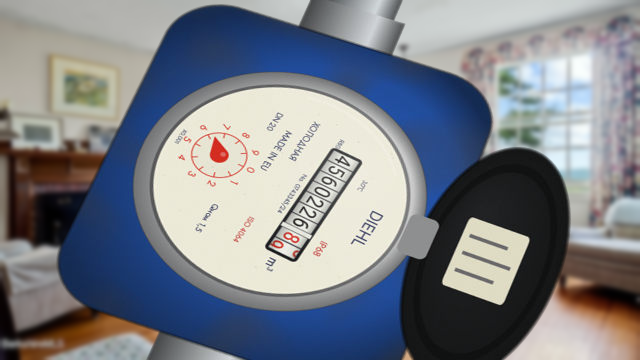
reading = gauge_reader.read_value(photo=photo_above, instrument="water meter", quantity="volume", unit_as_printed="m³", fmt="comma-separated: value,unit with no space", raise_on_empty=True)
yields 4560226.886,m³
